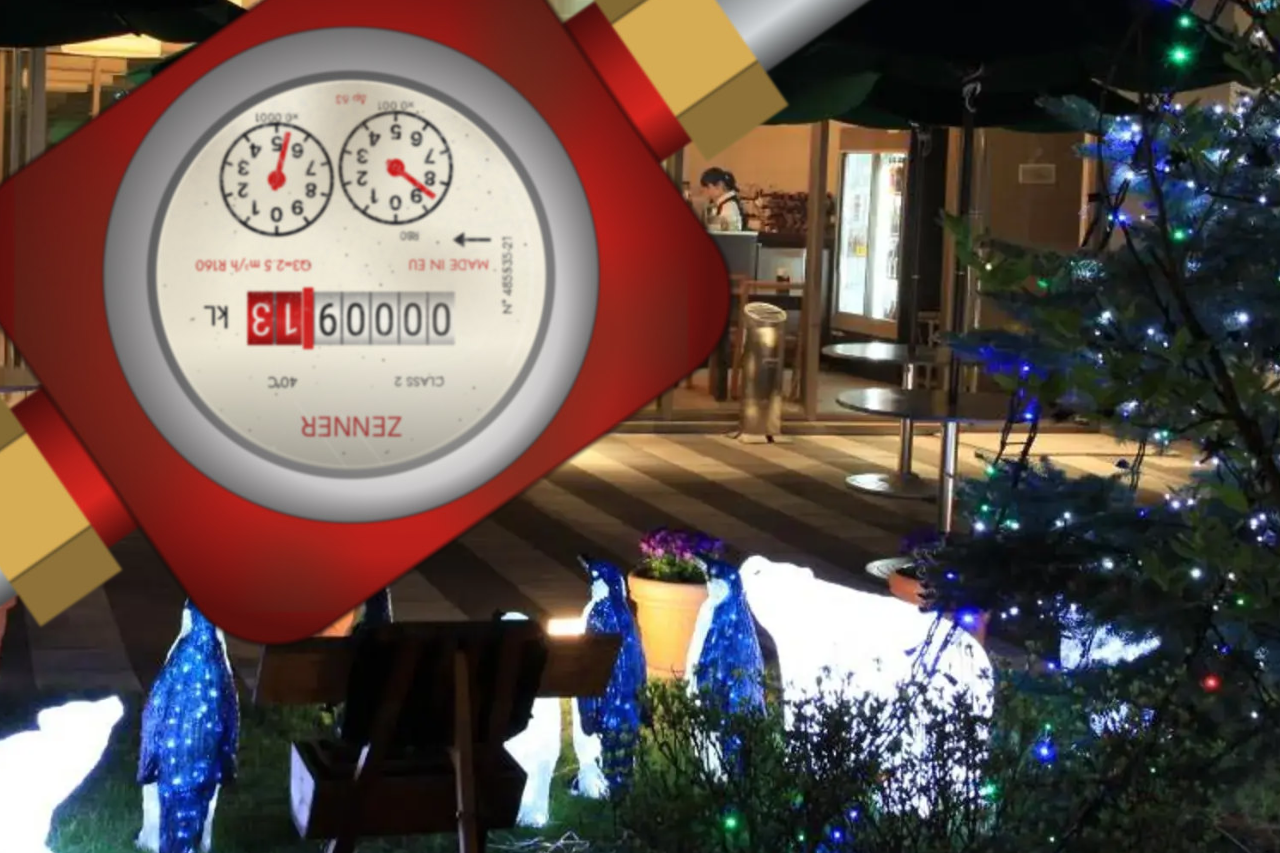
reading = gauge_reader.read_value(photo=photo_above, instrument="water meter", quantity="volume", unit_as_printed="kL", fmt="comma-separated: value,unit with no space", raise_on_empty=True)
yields 9.1385,kL
